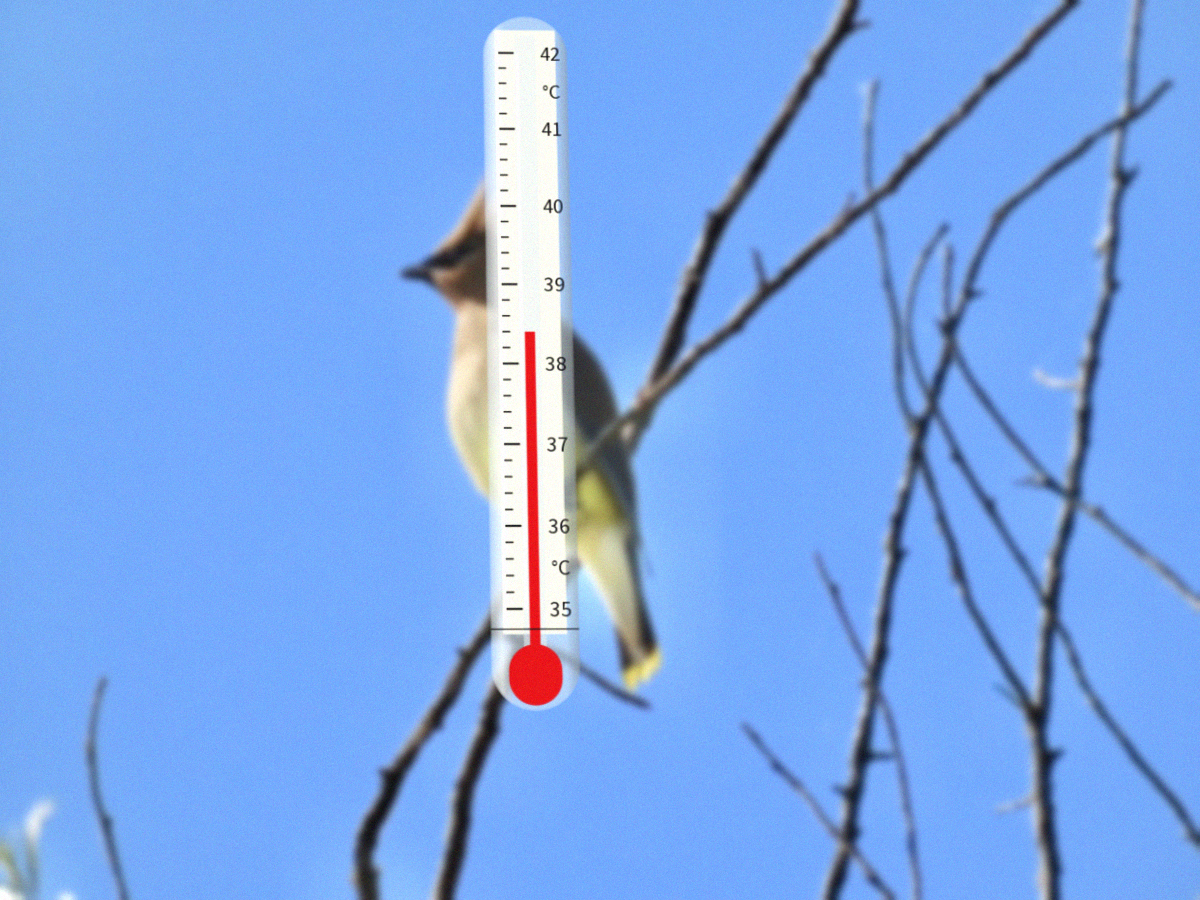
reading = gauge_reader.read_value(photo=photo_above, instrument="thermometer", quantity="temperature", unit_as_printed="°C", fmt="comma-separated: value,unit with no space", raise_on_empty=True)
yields 38.4,°C
